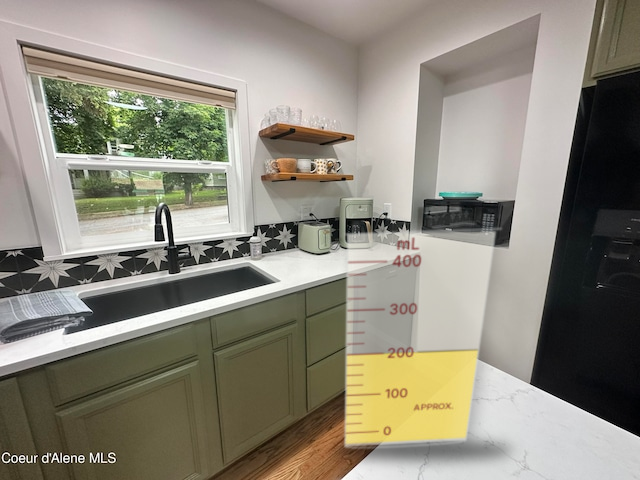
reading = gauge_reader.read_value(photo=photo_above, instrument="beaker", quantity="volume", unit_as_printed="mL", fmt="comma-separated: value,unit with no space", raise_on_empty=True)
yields 200,mL
